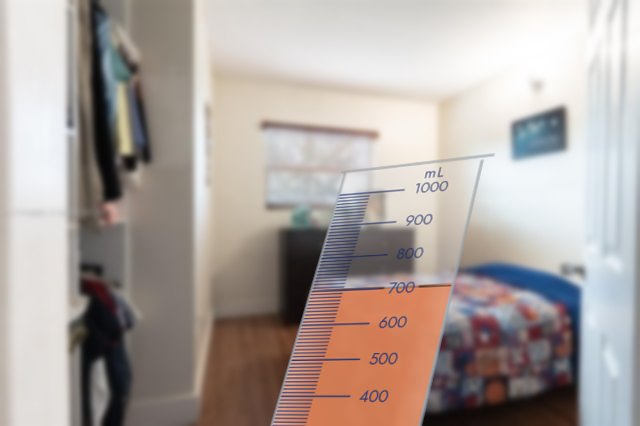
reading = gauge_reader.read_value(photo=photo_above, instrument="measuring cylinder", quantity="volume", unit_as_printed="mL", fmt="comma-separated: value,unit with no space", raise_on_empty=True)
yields 700,mL
